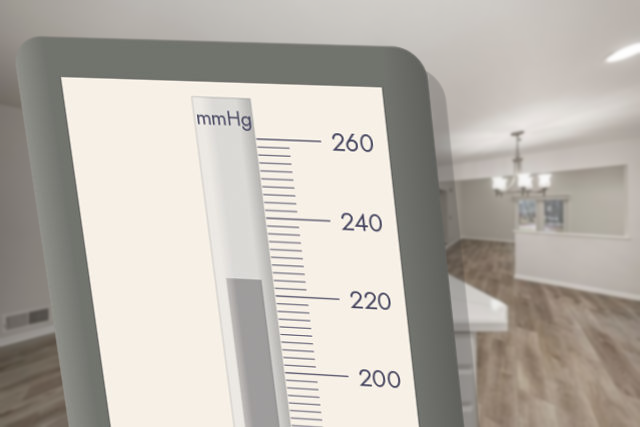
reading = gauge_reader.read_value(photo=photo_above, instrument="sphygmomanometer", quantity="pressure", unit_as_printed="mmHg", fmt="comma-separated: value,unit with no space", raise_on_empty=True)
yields 224,mmHg
